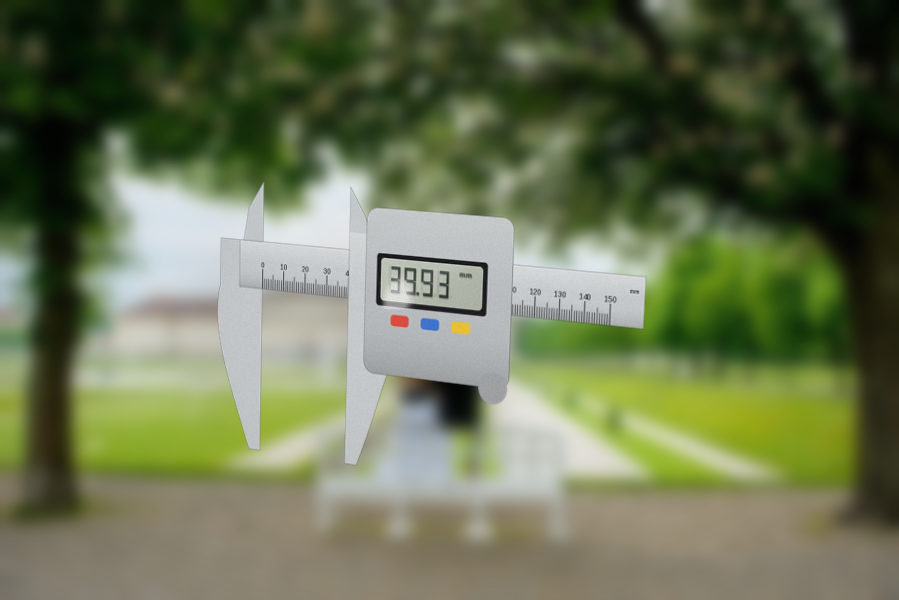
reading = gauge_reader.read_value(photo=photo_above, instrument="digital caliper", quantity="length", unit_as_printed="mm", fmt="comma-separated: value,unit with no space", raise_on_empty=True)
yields 39.93,mm
